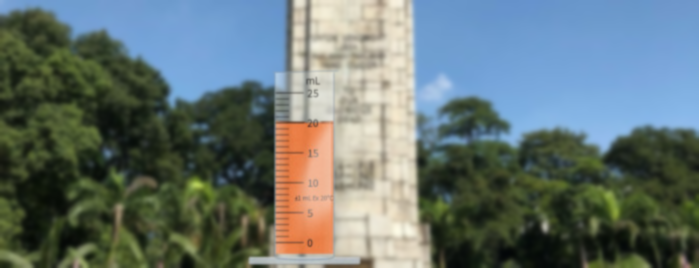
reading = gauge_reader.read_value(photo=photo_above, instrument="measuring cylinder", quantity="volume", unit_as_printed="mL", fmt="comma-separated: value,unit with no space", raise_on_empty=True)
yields 20,mL
